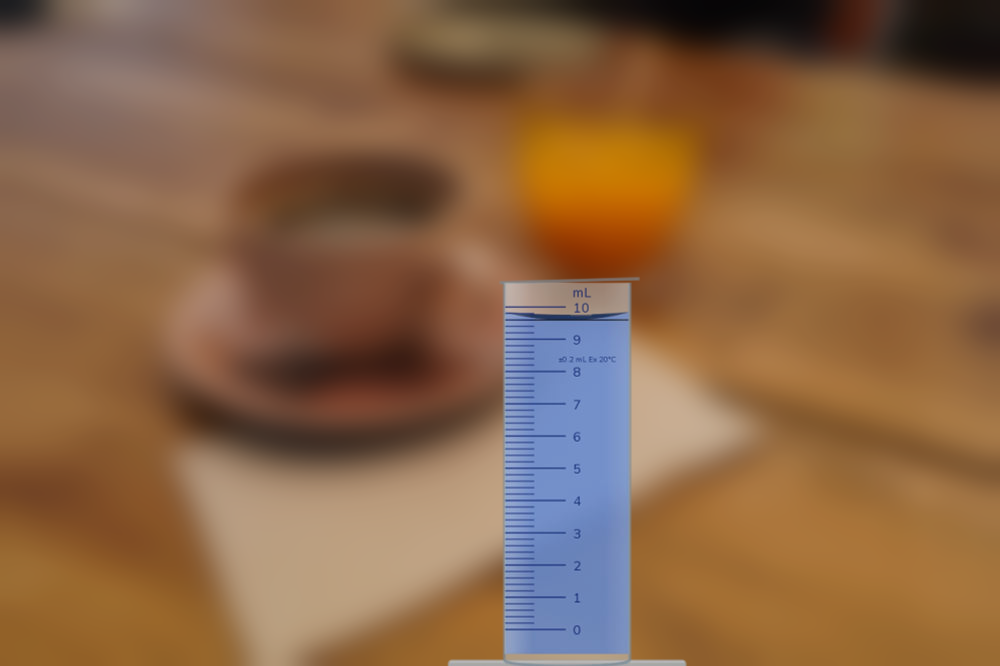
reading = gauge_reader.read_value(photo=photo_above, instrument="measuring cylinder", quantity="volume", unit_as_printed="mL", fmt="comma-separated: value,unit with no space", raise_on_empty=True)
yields 9.6,mL
